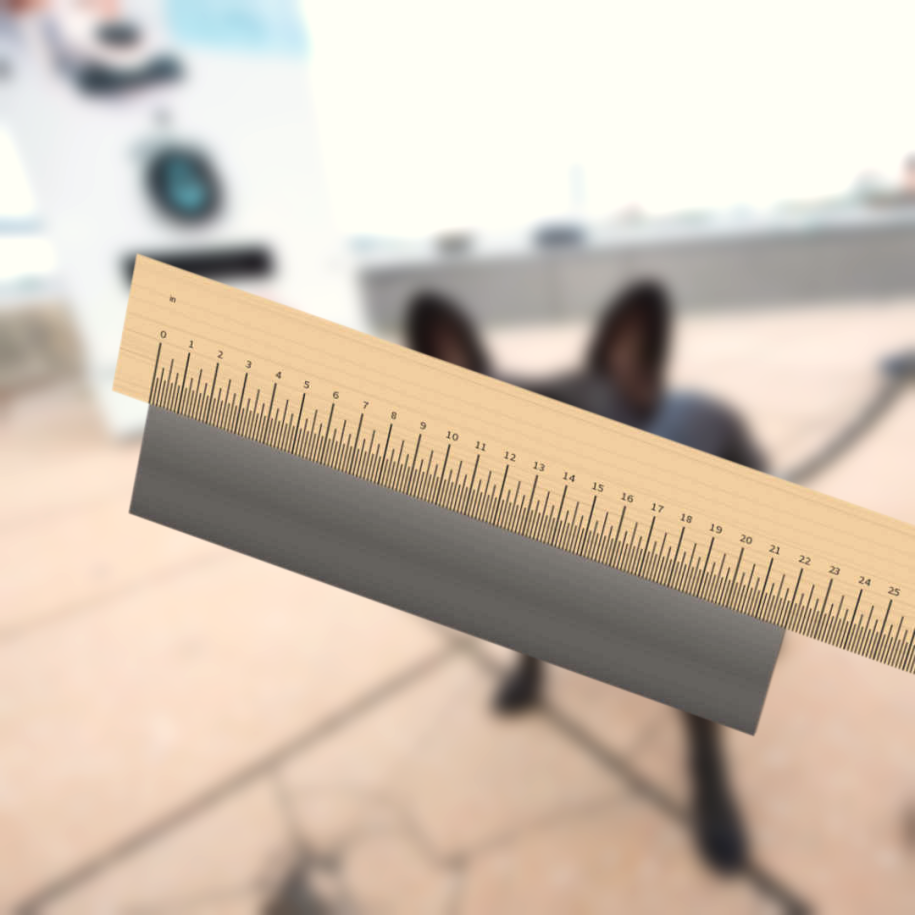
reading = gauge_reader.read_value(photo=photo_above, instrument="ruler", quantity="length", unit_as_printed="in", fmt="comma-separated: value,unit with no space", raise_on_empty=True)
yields 22,in
